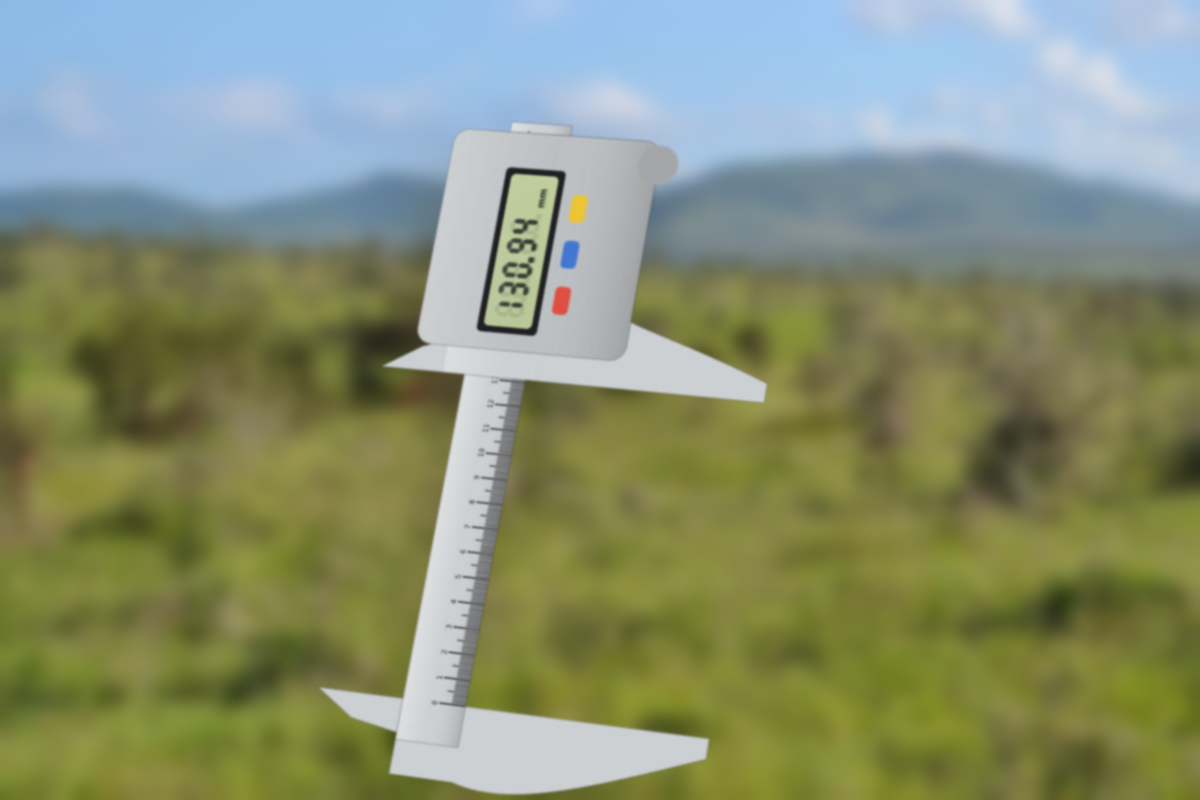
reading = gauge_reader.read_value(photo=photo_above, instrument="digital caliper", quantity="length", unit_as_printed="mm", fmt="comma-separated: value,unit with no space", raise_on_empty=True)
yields 130.94,mm
